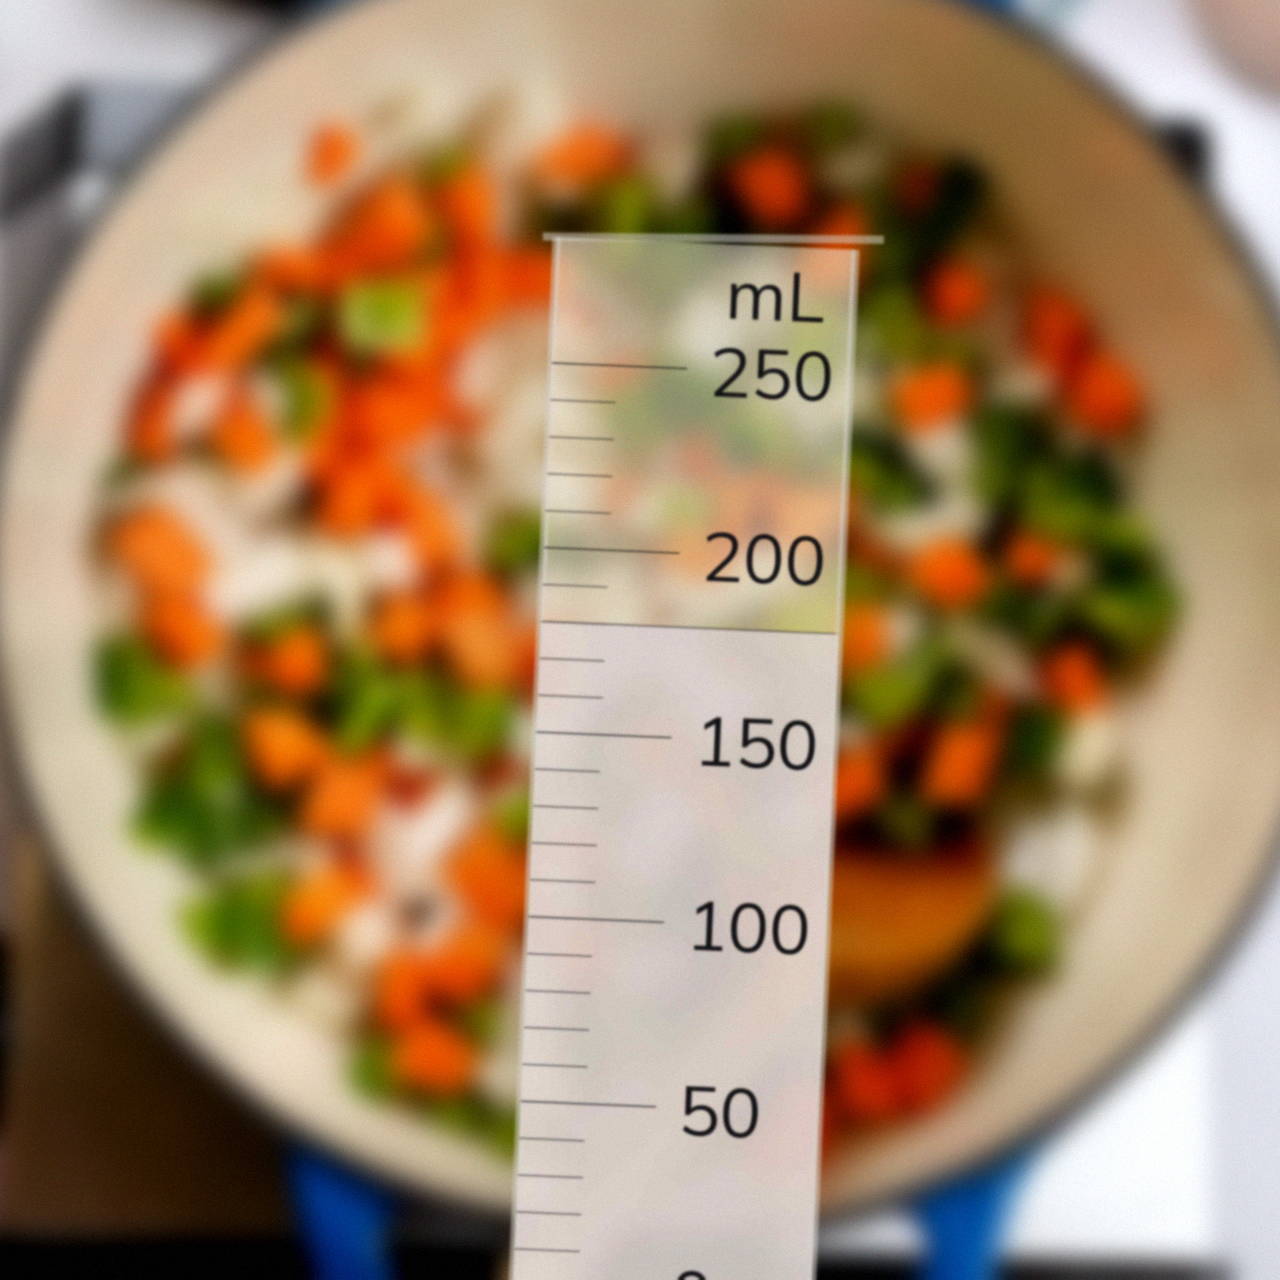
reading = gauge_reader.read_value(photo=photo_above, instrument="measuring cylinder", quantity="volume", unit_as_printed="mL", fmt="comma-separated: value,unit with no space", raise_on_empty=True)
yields 180,mL
